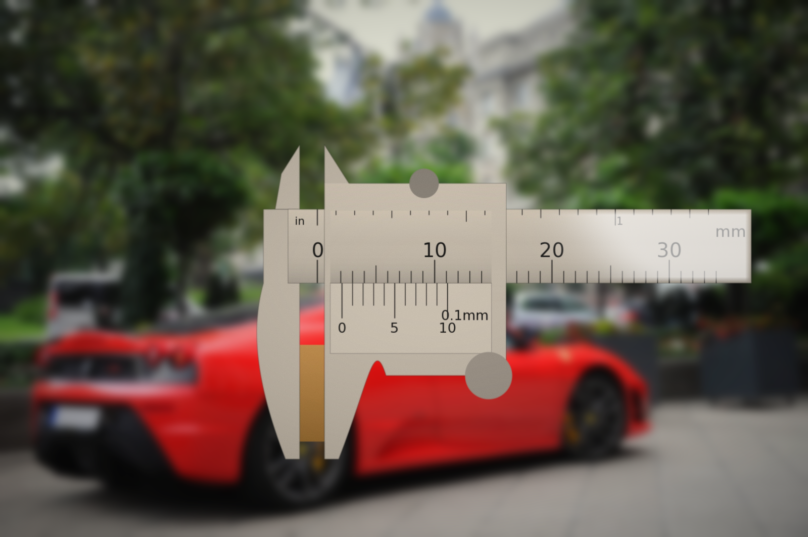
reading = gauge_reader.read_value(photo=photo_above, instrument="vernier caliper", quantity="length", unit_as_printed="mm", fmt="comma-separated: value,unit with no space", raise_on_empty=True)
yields 2.1,mm
